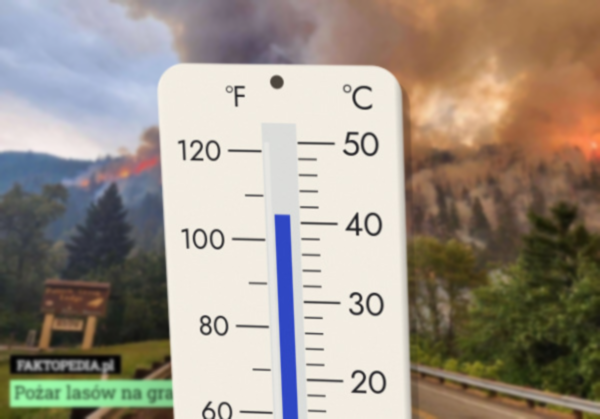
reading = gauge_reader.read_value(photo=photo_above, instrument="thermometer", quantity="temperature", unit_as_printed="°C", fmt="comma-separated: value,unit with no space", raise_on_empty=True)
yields 41,°C
